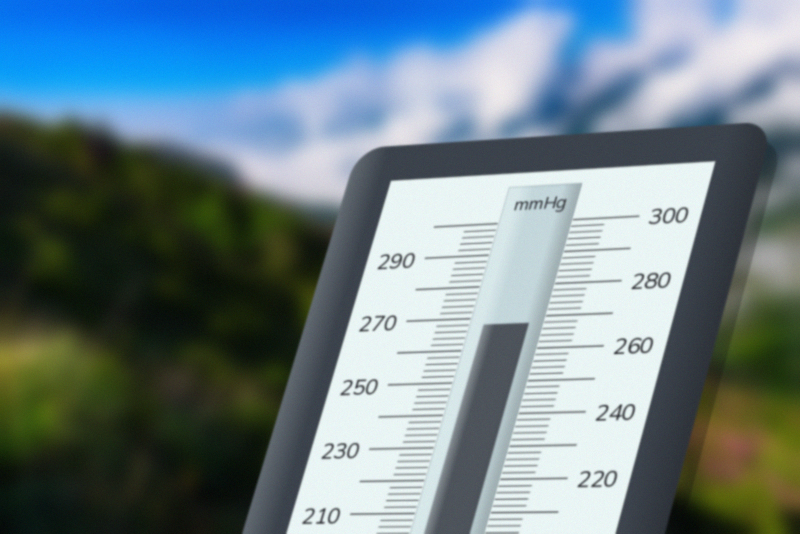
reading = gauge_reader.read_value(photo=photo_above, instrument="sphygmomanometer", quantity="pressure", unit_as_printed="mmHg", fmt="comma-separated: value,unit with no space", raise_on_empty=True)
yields 268,mmHg
